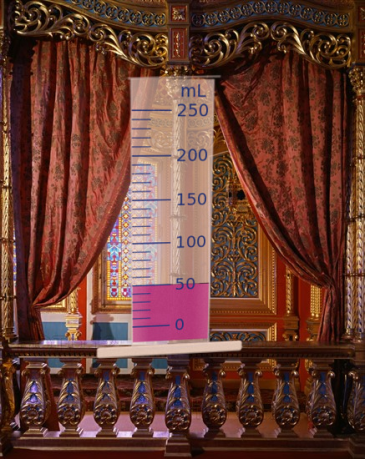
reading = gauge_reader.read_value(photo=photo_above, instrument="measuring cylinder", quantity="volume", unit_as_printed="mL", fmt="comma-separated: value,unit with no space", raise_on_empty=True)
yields 50,mL
